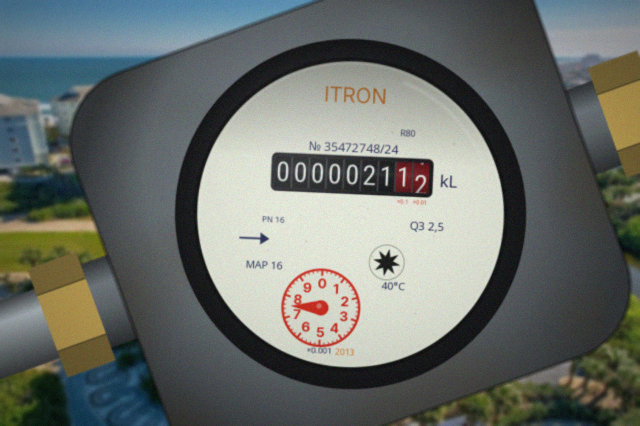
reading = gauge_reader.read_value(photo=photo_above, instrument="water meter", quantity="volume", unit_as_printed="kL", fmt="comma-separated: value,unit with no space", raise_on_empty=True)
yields 21.117,kL
